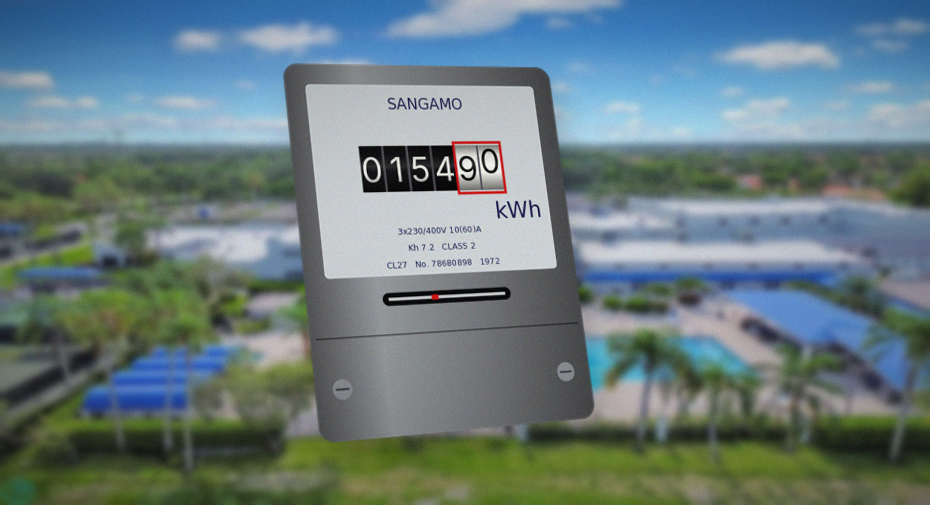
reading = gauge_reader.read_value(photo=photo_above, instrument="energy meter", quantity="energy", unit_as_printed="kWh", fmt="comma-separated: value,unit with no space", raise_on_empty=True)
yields 154.90,kWh
